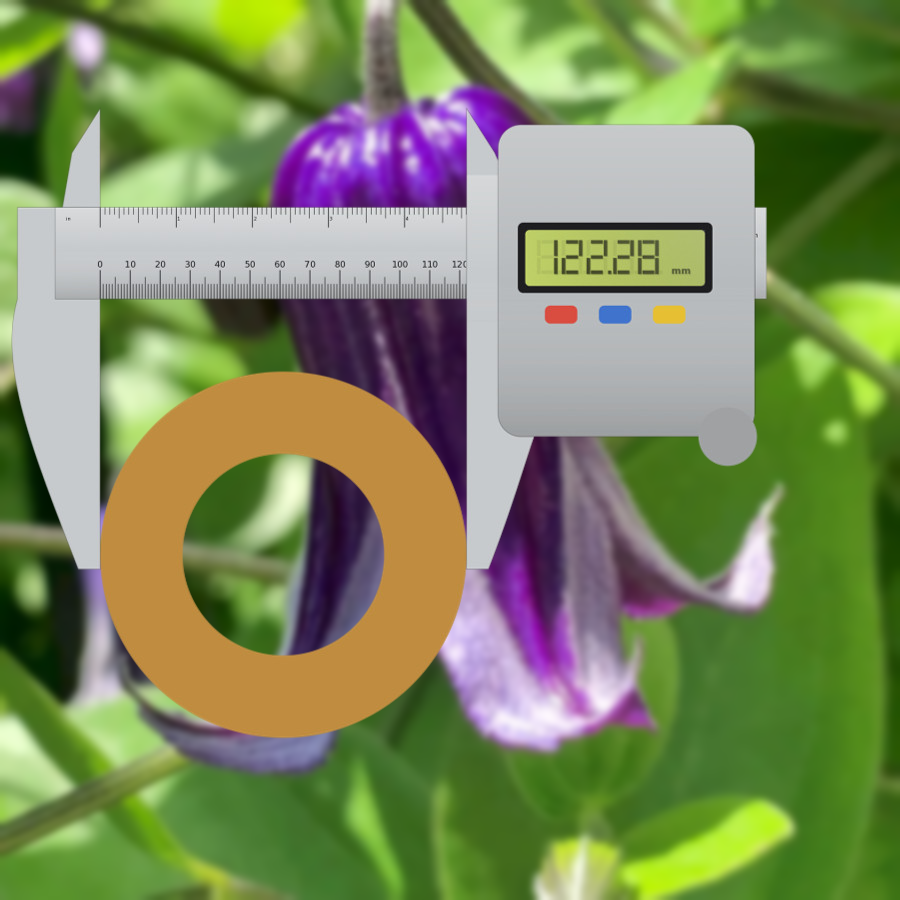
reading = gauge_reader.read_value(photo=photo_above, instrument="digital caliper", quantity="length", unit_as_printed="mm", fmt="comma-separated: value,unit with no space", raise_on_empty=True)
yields 122.28,mm
